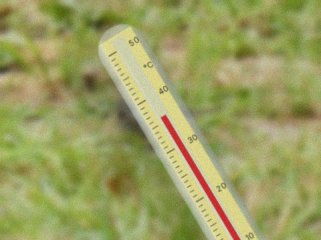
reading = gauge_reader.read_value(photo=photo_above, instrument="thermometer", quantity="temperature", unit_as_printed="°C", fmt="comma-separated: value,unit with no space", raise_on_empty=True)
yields 36,°C
